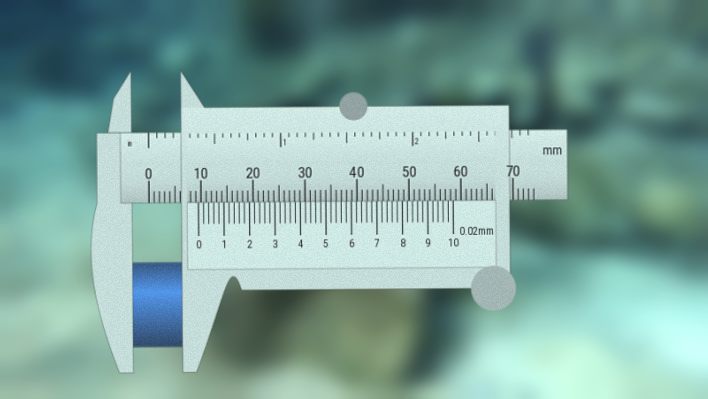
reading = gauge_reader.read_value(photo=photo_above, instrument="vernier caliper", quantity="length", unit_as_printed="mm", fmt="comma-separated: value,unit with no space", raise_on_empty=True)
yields 9.5,mm
